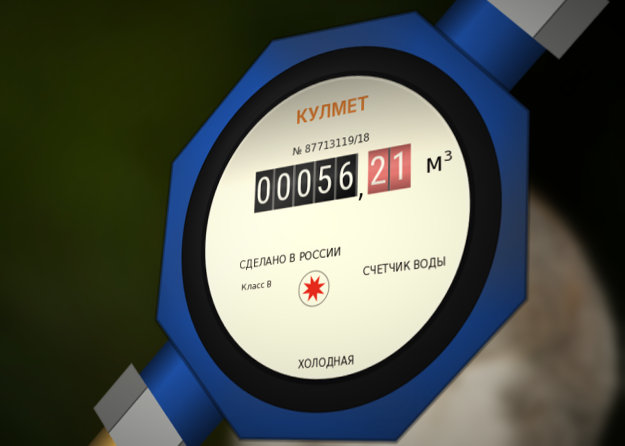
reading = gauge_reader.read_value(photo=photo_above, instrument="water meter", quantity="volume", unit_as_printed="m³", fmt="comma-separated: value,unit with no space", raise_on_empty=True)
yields 56.21,m³
